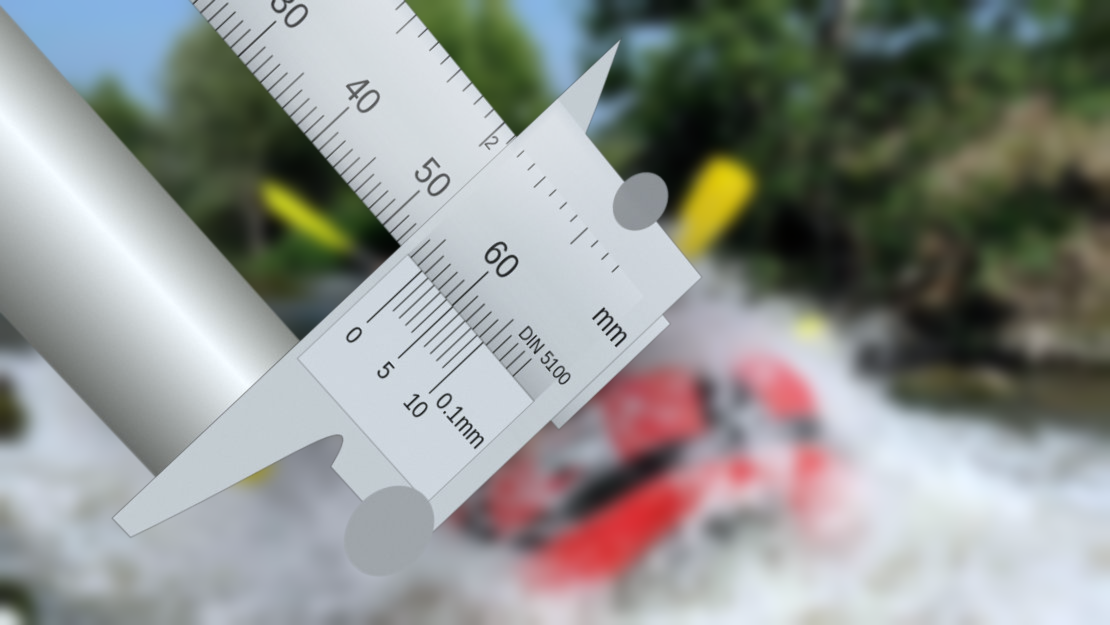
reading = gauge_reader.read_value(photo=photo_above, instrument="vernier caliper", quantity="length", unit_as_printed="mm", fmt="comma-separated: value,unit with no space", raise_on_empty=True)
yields 55.6,mm
